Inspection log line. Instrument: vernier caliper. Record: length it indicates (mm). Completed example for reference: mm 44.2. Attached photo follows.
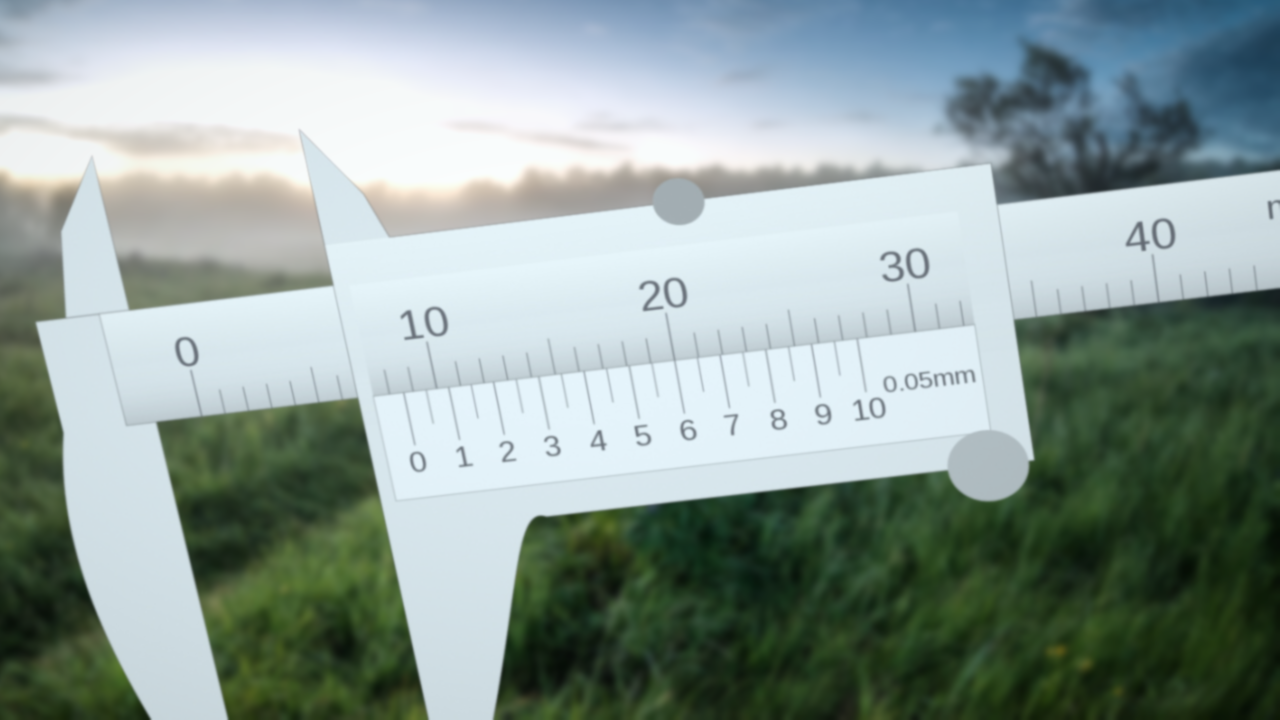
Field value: mm 8.6
